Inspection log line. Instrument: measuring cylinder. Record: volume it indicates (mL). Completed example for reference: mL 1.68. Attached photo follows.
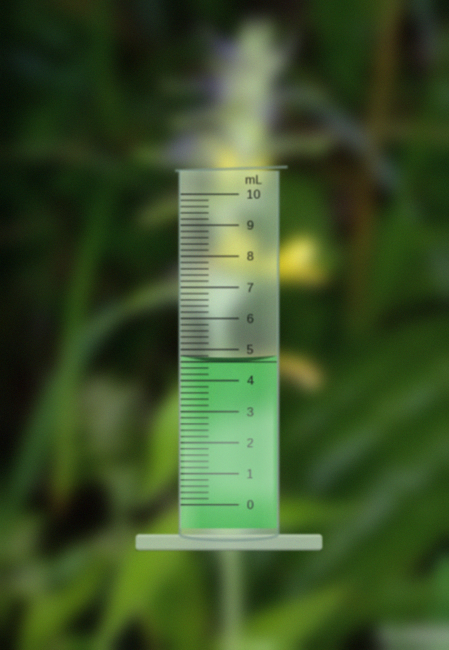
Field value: mL 4.6
